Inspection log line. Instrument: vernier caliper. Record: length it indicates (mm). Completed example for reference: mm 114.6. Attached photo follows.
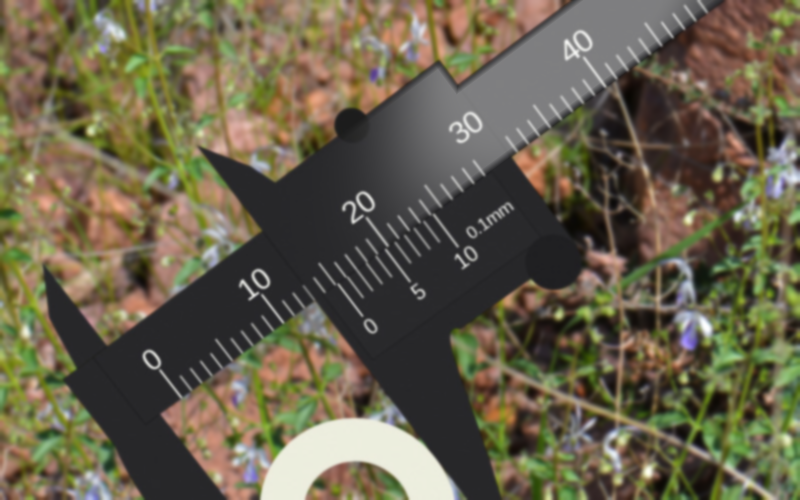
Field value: mm 15.2
